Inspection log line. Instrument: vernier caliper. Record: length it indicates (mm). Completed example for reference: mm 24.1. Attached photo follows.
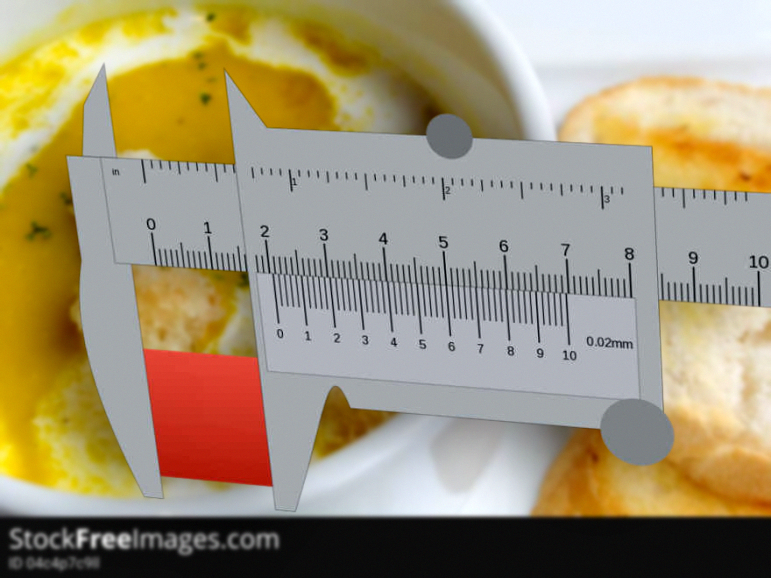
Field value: mm 20.6
